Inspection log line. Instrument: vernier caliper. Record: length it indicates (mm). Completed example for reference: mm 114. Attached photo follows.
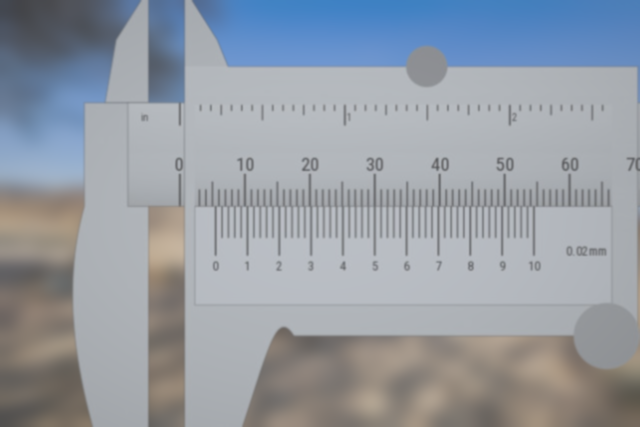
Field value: mm 5.5
